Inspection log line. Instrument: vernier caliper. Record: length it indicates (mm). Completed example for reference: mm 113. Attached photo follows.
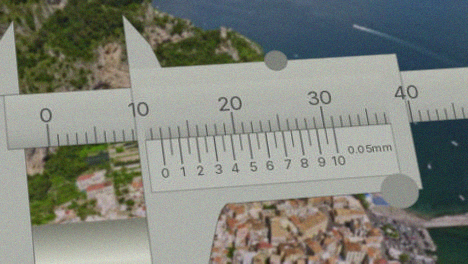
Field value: mm 12.0
